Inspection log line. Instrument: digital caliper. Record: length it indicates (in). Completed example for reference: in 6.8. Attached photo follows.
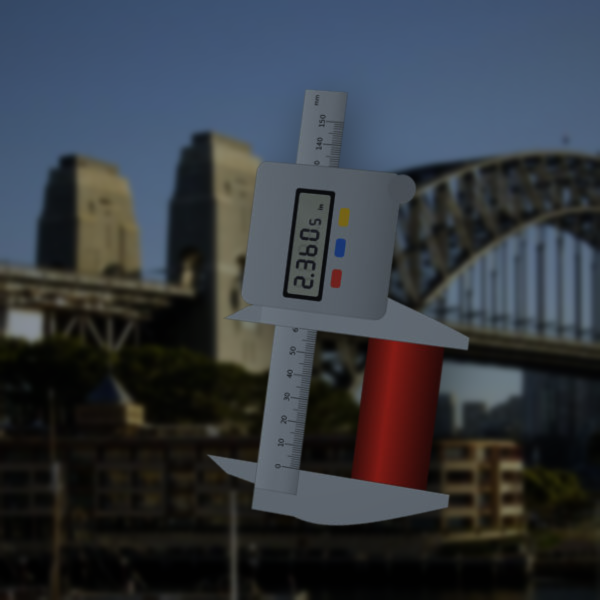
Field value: in 2.3605
